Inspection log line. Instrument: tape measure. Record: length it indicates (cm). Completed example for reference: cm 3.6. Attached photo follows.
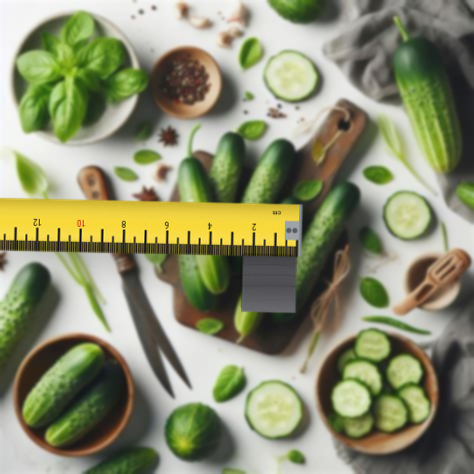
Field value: cm 2.5
